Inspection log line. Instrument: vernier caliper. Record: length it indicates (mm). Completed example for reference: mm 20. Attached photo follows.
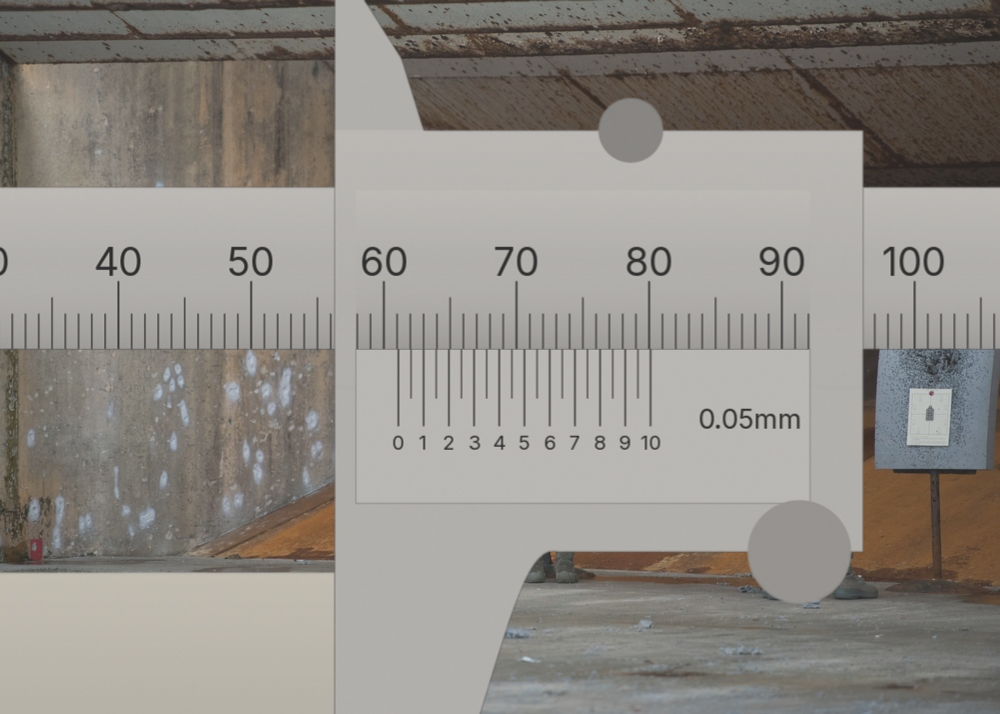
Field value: mm 61.1
